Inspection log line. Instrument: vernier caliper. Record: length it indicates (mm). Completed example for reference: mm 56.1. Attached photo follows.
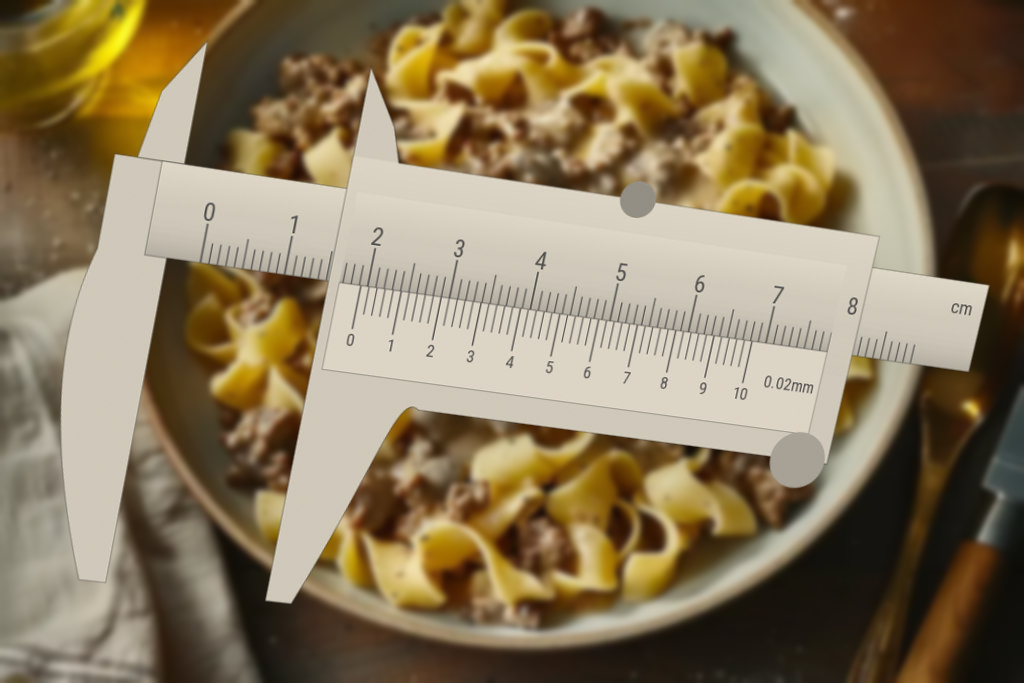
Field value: mm 19.2
